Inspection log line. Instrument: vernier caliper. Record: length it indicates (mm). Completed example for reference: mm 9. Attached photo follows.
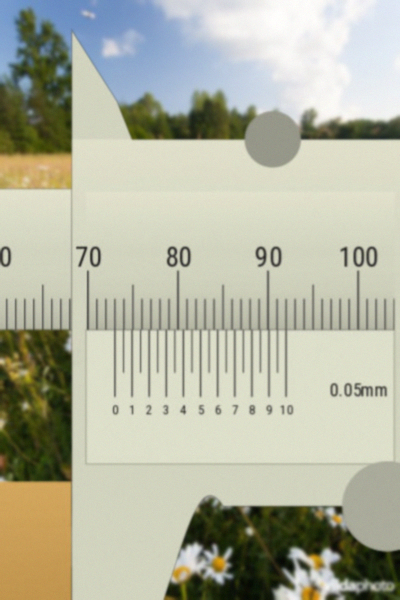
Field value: mm 73.0
